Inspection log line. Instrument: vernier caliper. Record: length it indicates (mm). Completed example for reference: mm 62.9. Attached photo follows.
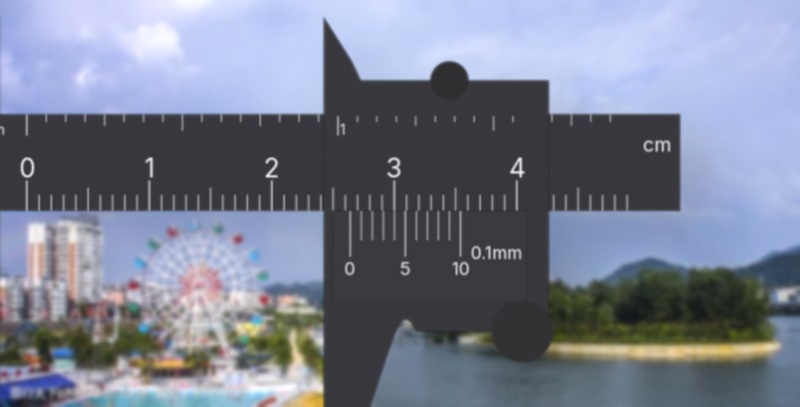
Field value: mm 26.4
